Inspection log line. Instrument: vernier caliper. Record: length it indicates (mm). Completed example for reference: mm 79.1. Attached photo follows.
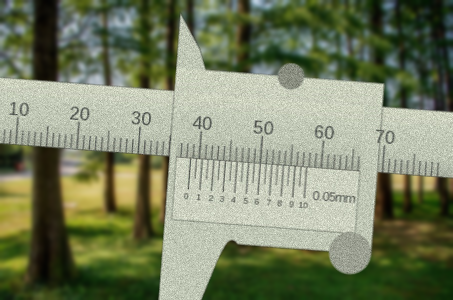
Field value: mm 38.6
